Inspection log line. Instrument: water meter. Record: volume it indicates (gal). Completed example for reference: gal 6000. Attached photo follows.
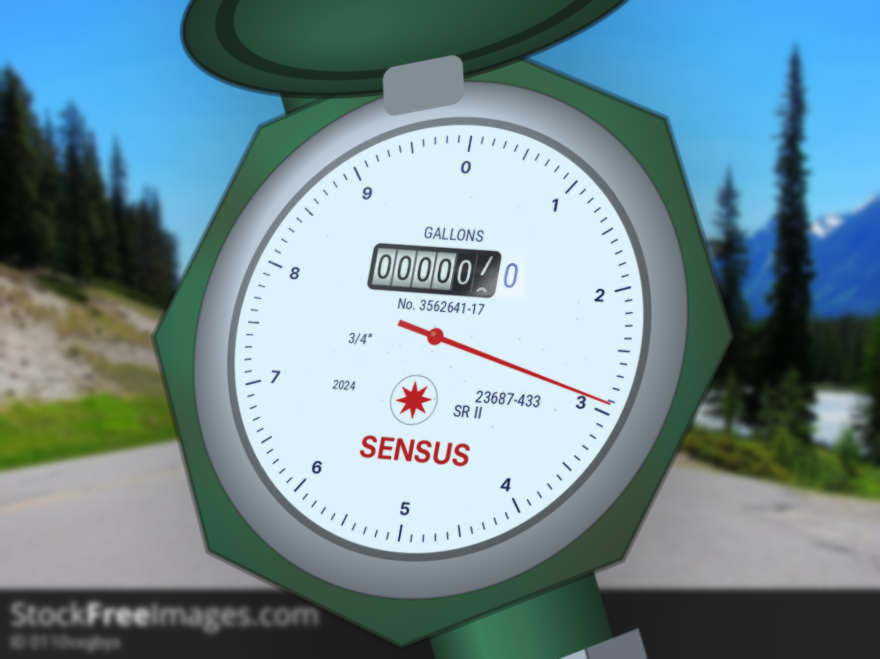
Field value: gal 72.9
